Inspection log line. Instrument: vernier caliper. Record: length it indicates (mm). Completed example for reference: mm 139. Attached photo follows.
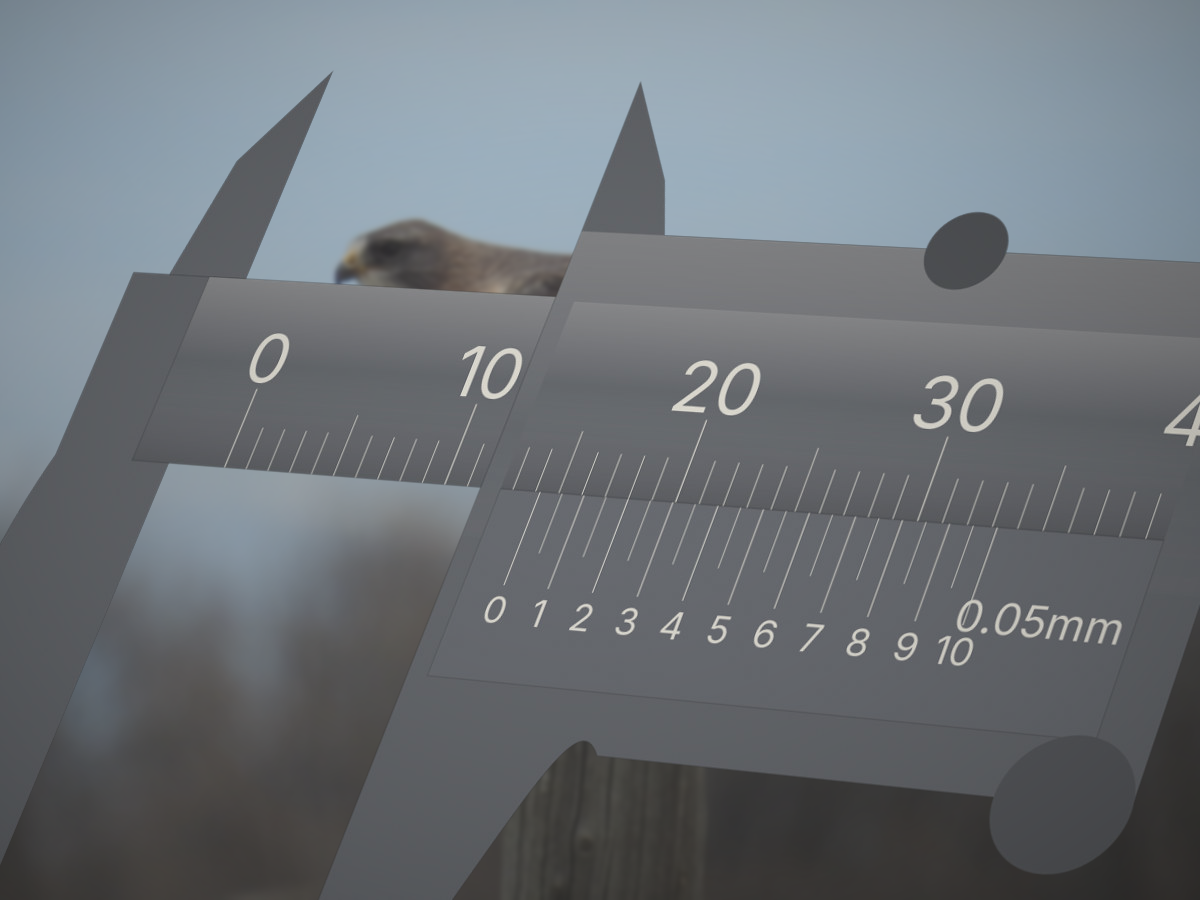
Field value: mm 14.20
